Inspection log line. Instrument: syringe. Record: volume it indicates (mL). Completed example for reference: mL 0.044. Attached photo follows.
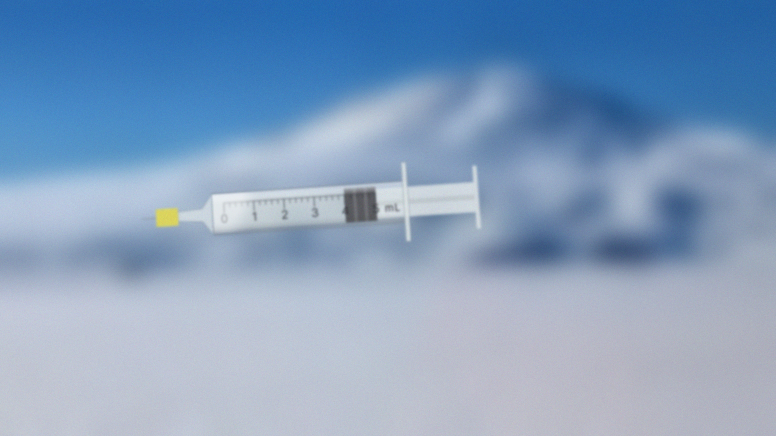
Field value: mL 4
